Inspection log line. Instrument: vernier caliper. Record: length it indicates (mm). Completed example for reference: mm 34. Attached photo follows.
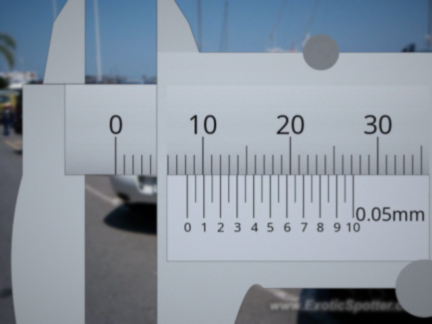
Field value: mm 8.2
